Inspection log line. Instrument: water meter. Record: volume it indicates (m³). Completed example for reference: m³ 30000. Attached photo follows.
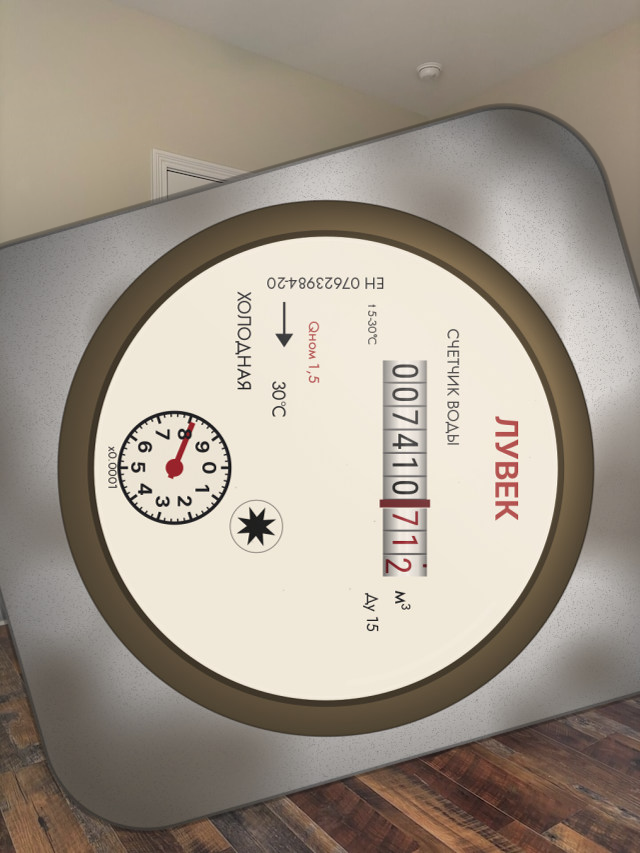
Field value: m³ 7410.7118
